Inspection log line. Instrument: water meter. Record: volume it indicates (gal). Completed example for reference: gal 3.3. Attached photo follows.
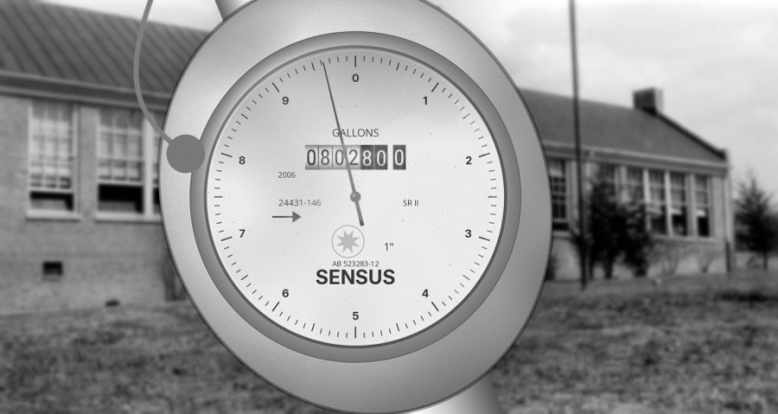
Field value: gal 802799.6
